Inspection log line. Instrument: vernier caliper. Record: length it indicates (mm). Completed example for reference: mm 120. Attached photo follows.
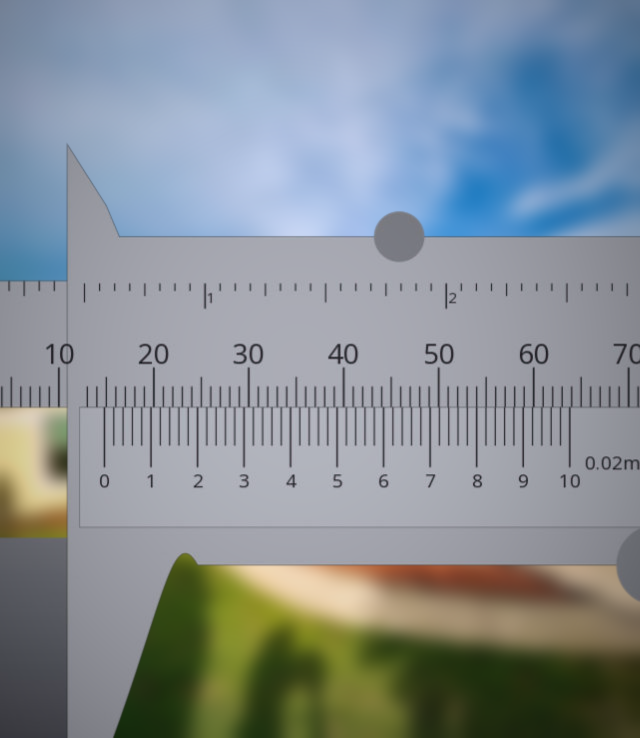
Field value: mm 14.8
